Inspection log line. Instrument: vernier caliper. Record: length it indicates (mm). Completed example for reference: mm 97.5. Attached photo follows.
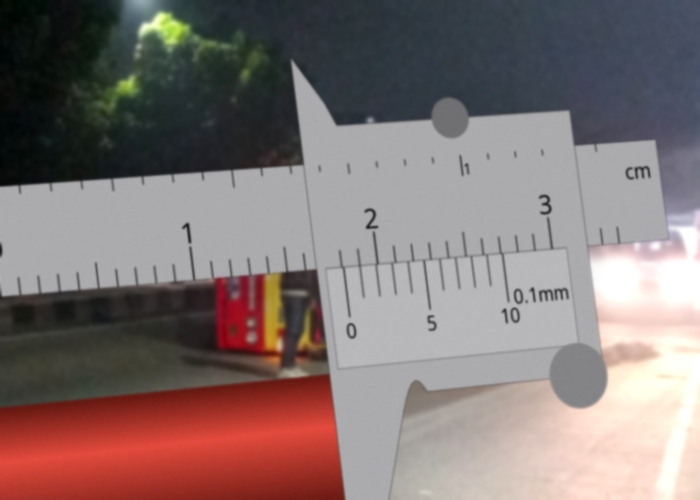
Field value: mm 18.1
